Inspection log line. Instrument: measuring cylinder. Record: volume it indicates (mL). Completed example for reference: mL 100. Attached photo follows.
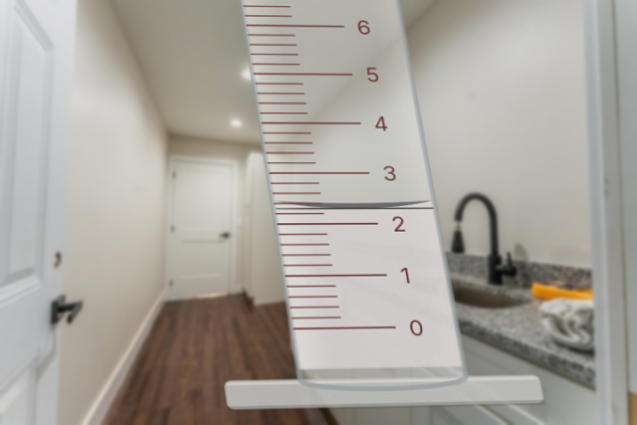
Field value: mL 2.3
